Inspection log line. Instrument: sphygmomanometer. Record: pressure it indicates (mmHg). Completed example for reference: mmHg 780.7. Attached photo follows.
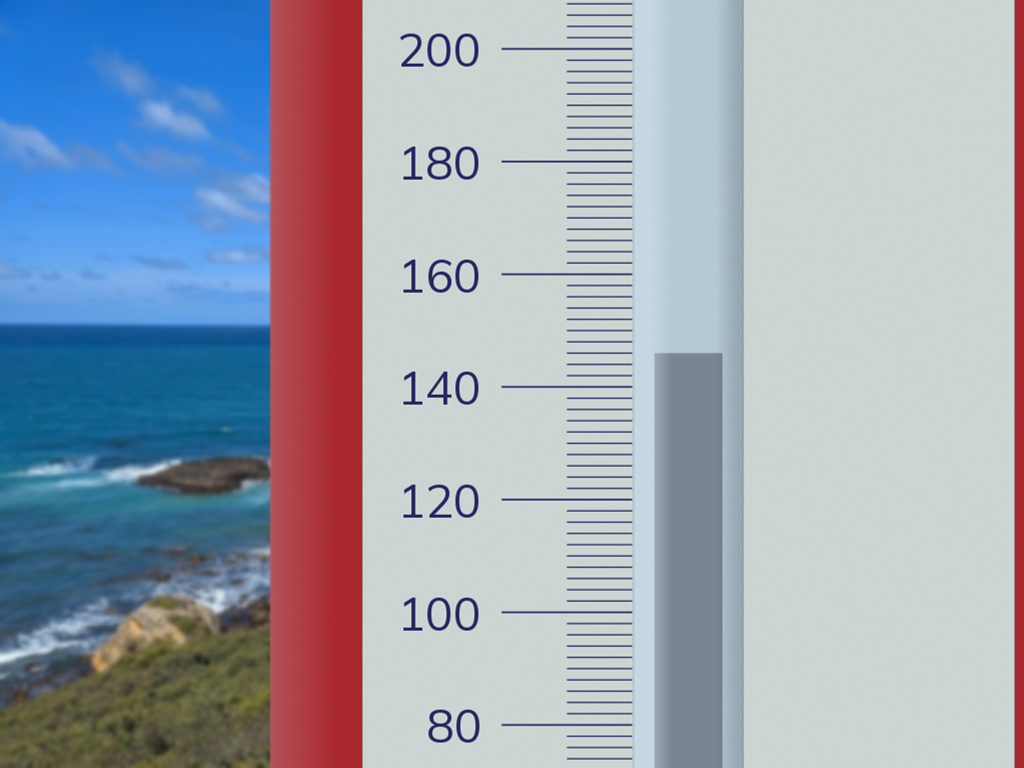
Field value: mmHg 146
